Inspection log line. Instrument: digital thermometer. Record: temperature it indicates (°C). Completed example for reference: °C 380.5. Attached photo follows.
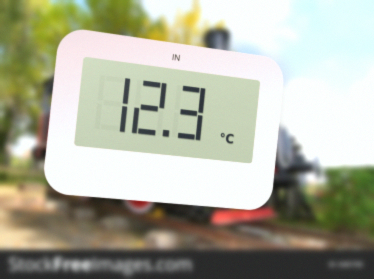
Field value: °C 12.3
